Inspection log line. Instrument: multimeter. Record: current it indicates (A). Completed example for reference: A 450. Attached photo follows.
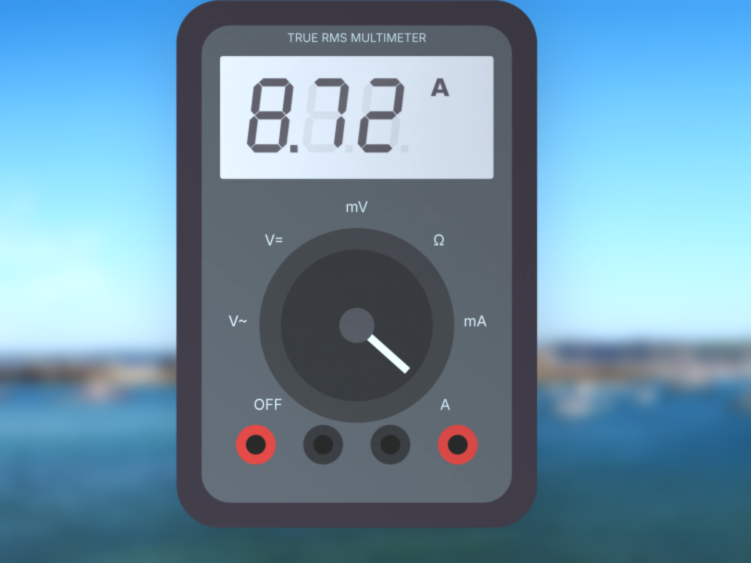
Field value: A 8.72
